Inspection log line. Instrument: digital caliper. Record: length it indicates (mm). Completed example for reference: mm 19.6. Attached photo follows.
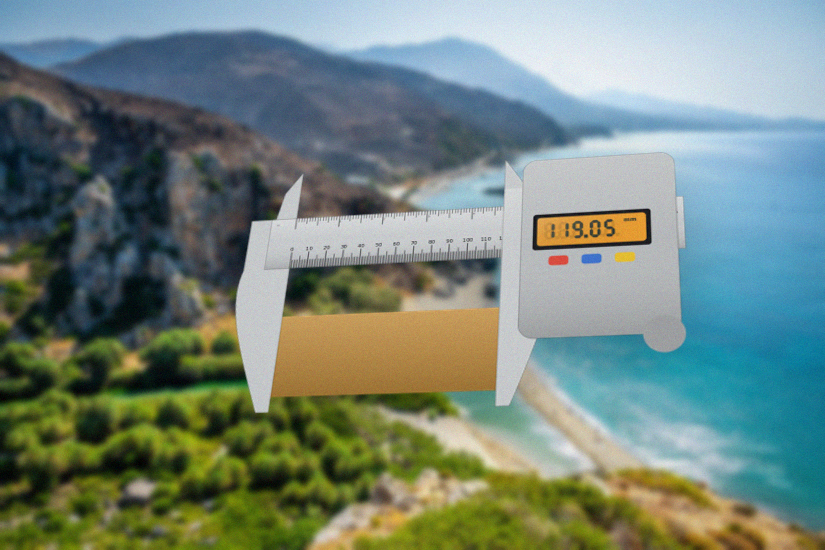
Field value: mm 119.05
